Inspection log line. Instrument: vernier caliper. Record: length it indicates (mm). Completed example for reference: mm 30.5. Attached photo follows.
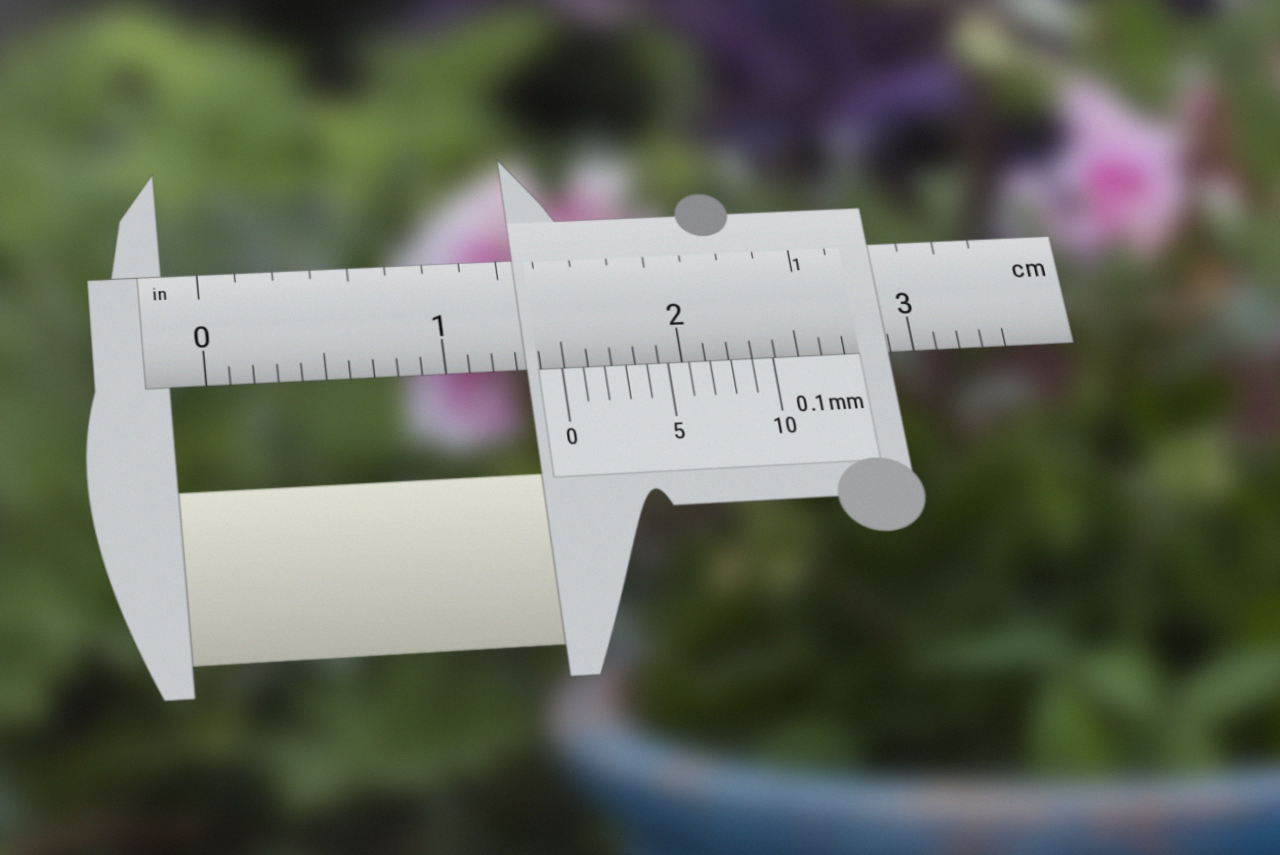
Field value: mm 14.9
